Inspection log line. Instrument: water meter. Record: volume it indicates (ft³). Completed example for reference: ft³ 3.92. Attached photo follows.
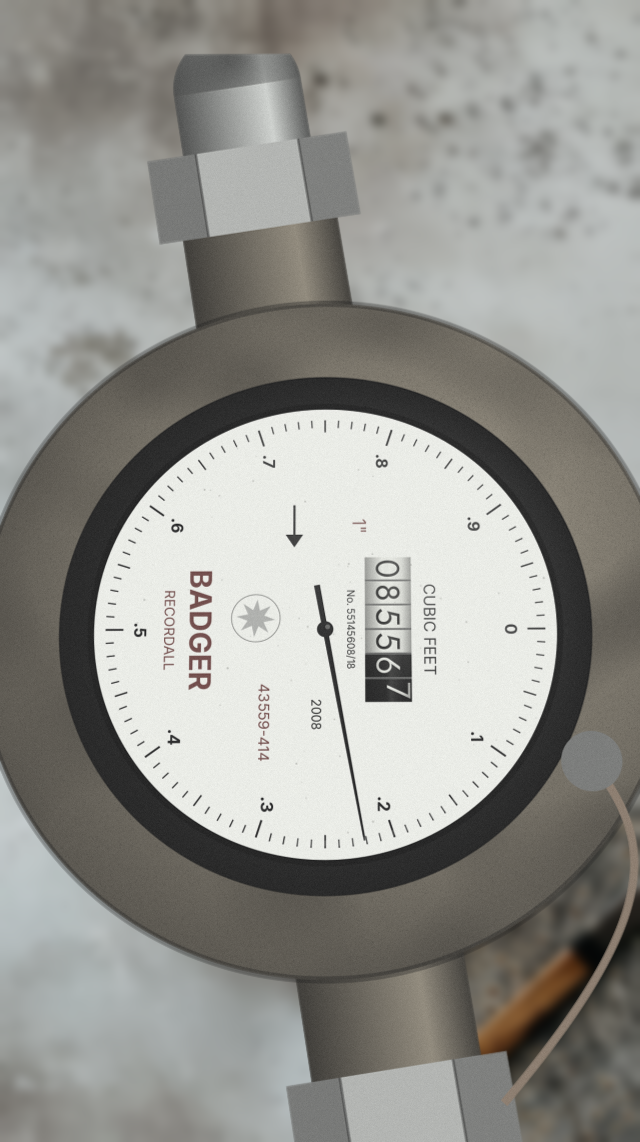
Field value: ft³ 85567.22
